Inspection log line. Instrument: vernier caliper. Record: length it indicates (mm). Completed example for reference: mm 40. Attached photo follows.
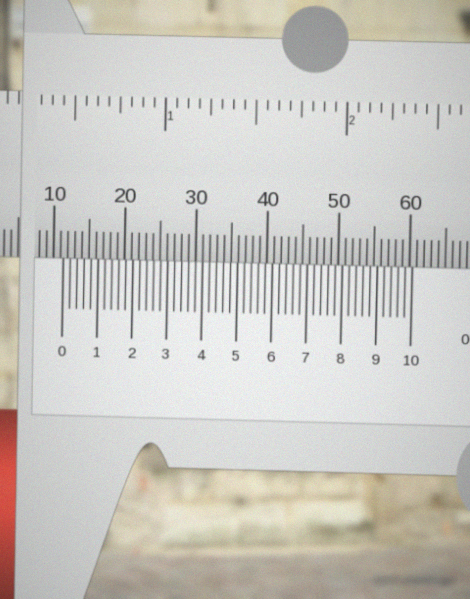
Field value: mm 11.4
